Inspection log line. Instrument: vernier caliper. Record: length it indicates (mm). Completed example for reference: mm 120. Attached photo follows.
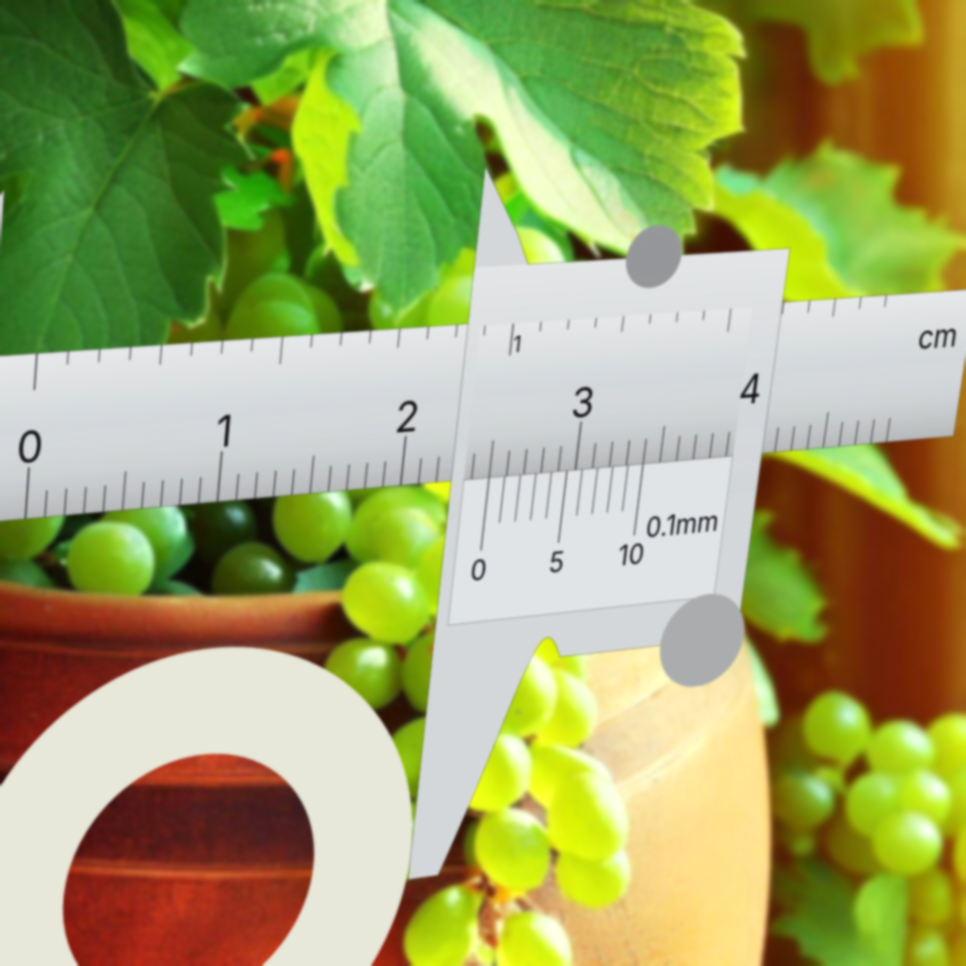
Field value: mm 25.0
